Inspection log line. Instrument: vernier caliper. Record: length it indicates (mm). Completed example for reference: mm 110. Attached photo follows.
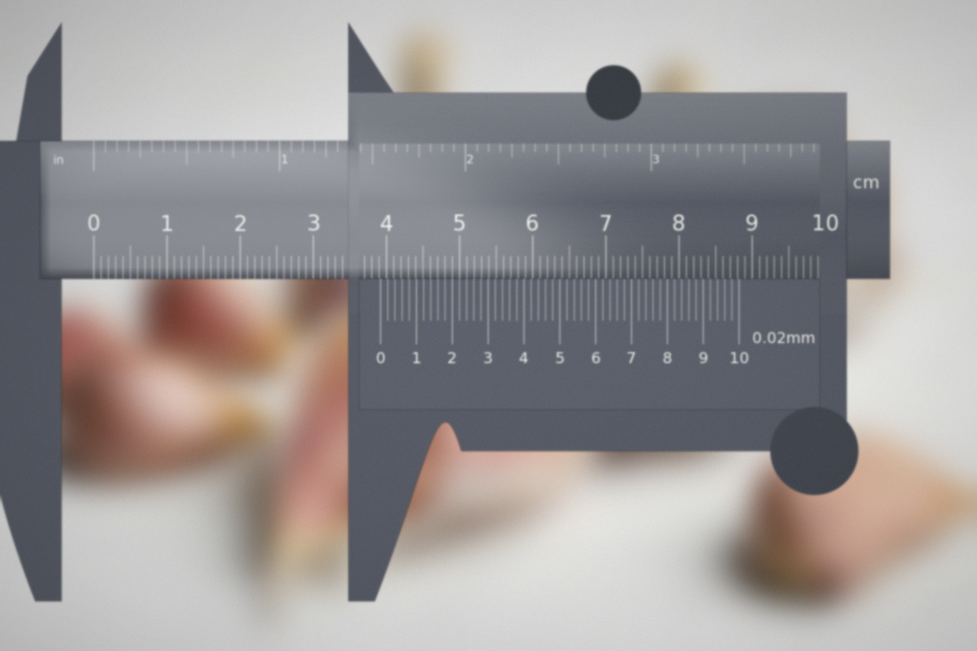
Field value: mm 39.2
